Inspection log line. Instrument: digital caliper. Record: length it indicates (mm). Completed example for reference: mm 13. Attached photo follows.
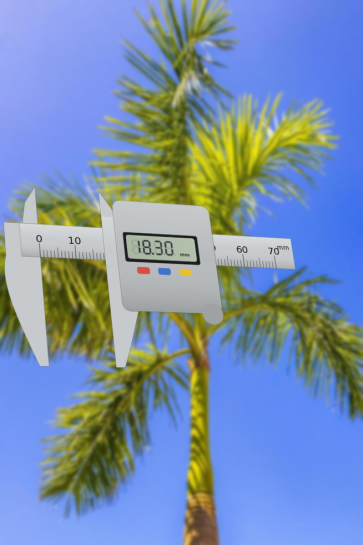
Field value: mm 18.30
